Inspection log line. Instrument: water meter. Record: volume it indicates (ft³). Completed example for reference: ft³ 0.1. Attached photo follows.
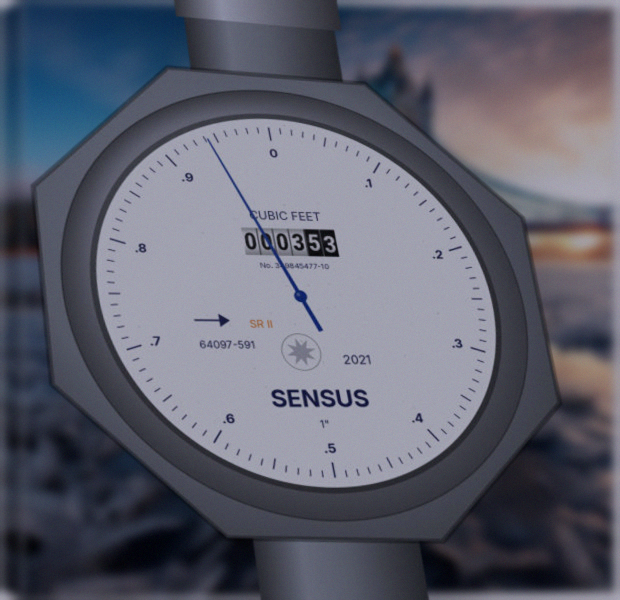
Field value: ft³ 352.94
